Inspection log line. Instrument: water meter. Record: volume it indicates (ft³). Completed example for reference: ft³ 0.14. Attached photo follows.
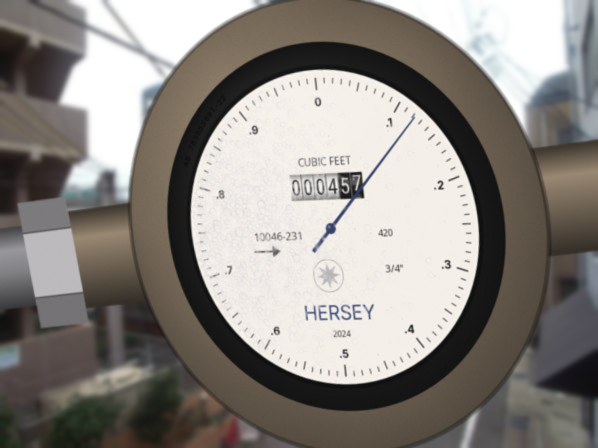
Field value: ft³ 457.12
